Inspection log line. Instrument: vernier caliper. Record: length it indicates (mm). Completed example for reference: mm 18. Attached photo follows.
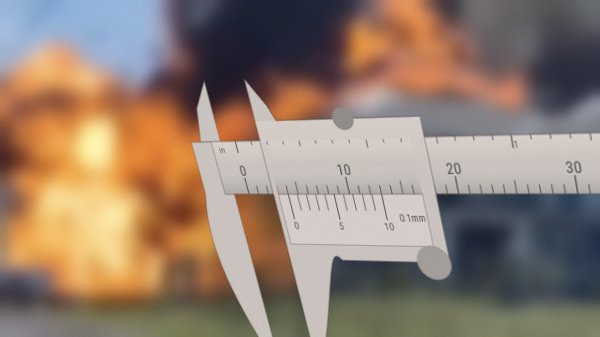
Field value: mm 4.0
